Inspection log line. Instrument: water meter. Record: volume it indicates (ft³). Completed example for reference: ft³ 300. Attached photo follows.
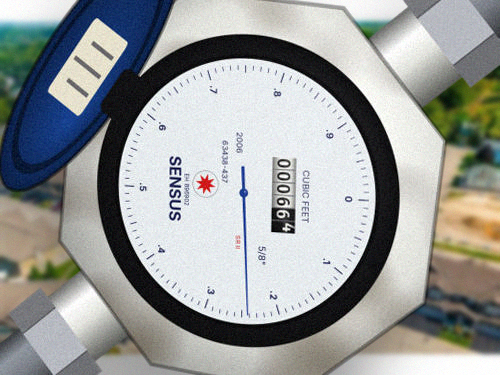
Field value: ft³ 664.24
